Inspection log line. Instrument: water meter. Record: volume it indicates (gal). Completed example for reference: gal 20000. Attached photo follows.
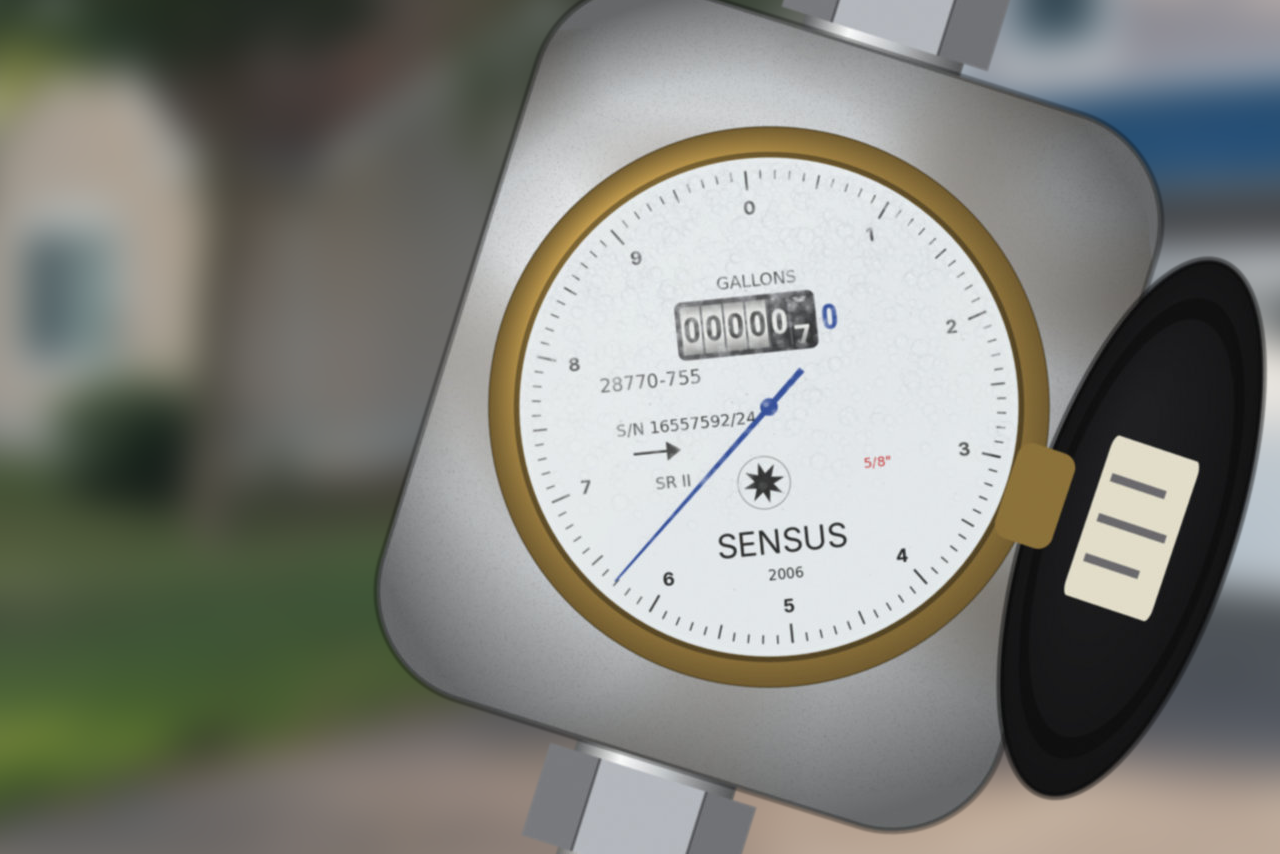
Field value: gal 66.3
